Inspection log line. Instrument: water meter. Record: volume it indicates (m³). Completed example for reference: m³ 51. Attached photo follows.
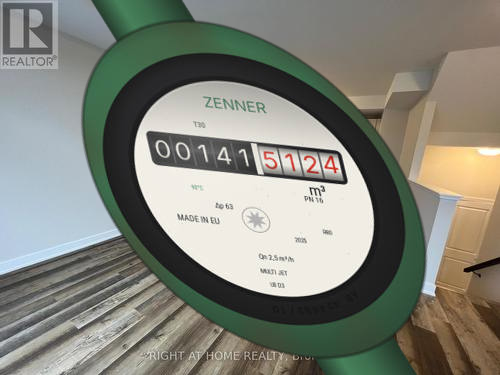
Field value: m³ 141.5124
